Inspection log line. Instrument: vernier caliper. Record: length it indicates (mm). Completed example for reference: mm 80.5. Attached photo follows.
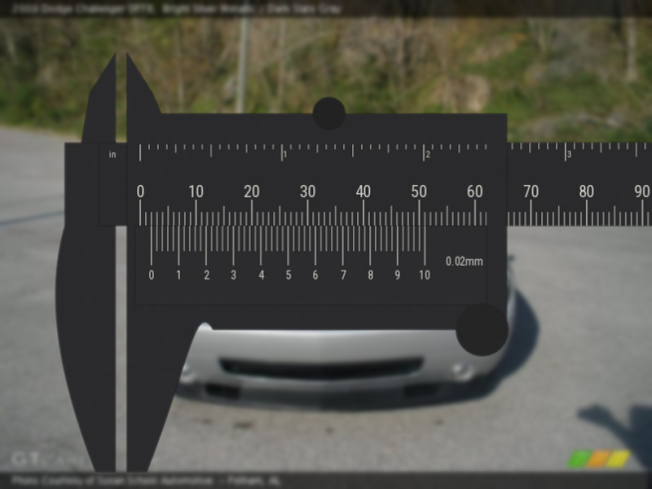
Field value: mm 2.0
